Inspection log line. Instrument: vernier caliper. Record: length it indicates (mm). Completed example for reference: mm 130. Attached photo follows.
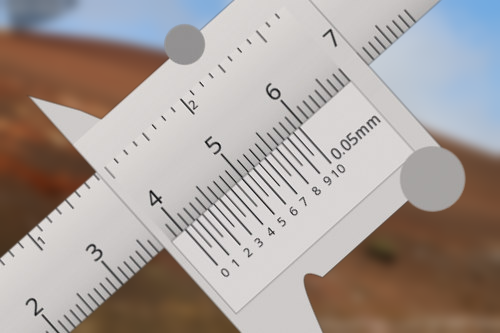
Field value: mm 40.4
